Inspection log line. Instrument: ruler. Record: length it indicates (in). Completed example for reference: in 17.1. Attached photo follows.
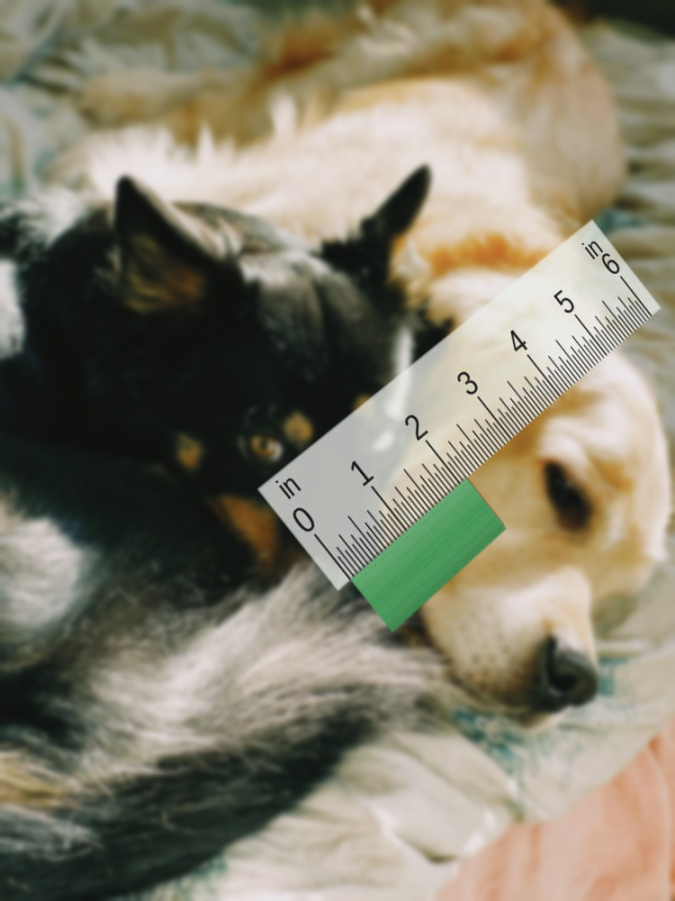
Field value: in 2.125
